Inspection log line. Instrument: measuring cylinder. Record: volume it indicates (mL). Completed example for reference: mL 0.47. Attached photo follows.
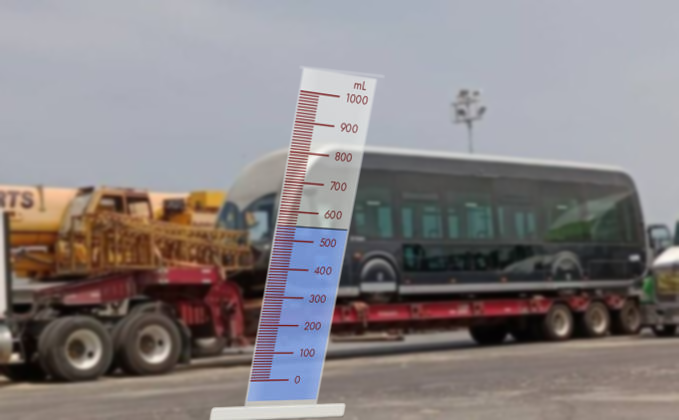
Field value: mL 550
